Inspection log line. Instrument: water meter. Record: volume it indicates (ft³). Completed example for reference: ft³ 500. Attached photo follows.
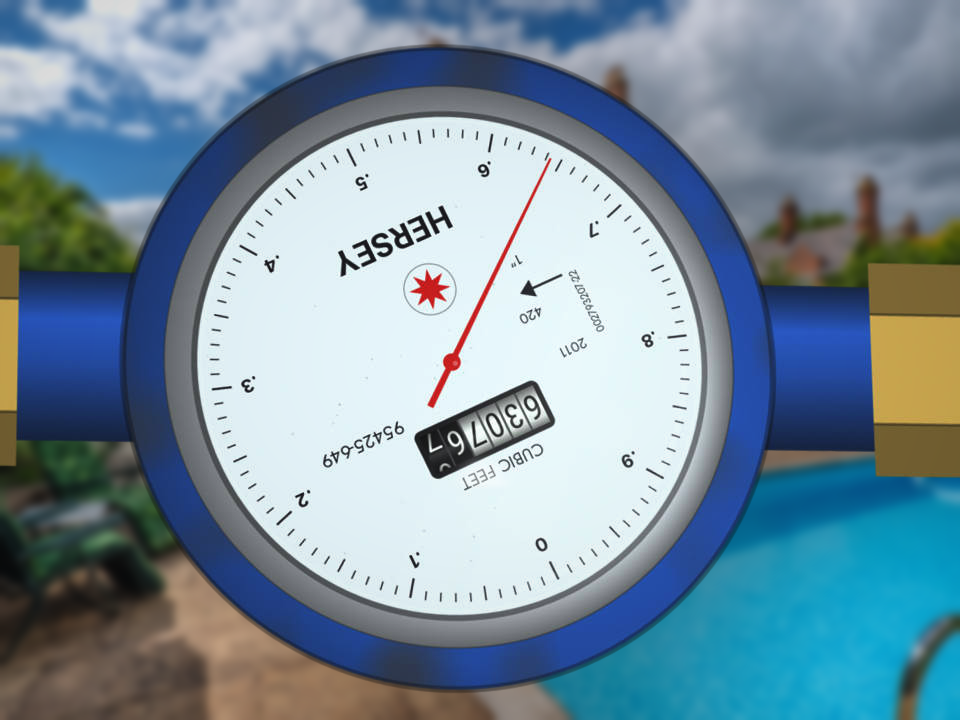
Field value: ft³ 630766.64
